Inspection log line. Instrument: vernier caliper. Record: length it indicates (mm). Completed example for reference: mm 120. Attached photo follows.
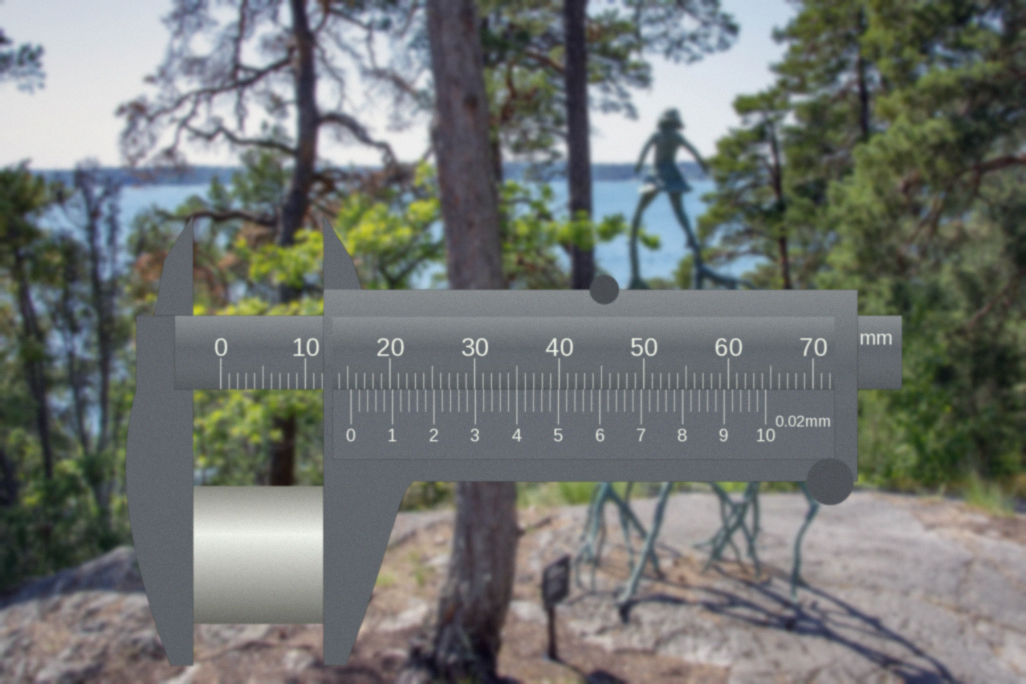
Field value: mm 15.4
